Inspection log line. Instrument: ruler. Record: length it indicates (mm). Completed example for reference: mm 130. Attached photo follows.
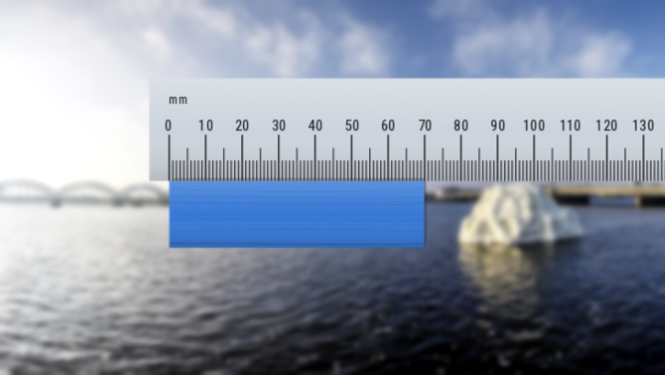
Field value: mm 70
